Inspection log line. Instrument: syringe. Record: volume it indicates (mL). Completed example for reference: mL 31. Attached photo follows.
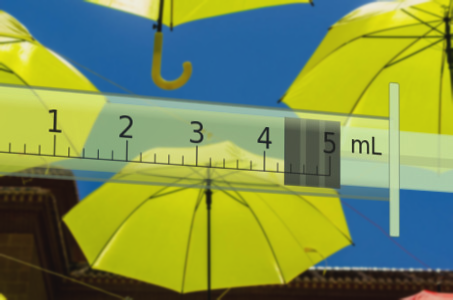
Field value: mL 4.3
